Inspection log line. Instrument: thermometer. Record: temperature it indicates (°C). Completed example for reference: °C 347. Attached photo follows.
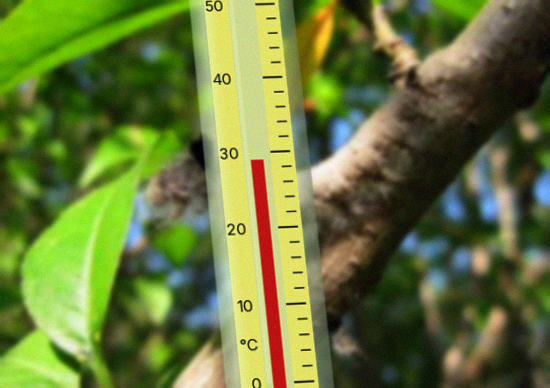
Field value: °C 29
